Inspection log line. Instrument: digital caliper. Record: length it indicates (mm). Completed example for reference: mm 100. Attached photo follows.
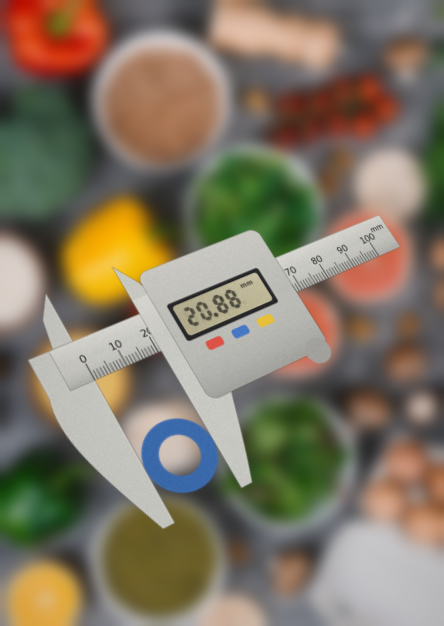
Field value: mm 20.88
